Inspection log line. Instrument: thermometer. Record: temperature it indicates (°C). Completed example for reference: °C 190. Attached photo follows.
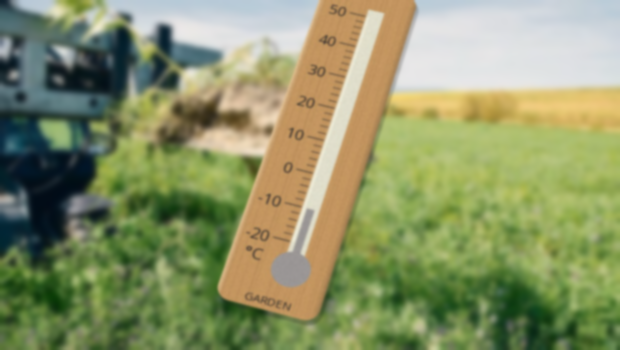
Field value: °C -10
